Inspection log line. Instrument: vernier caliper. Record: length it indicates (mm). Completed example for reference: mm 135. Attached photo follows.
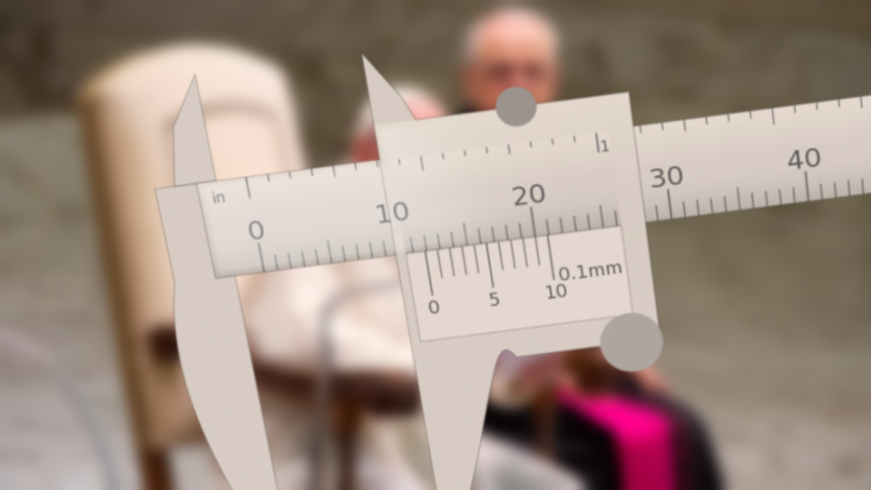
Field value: mm 11.9
